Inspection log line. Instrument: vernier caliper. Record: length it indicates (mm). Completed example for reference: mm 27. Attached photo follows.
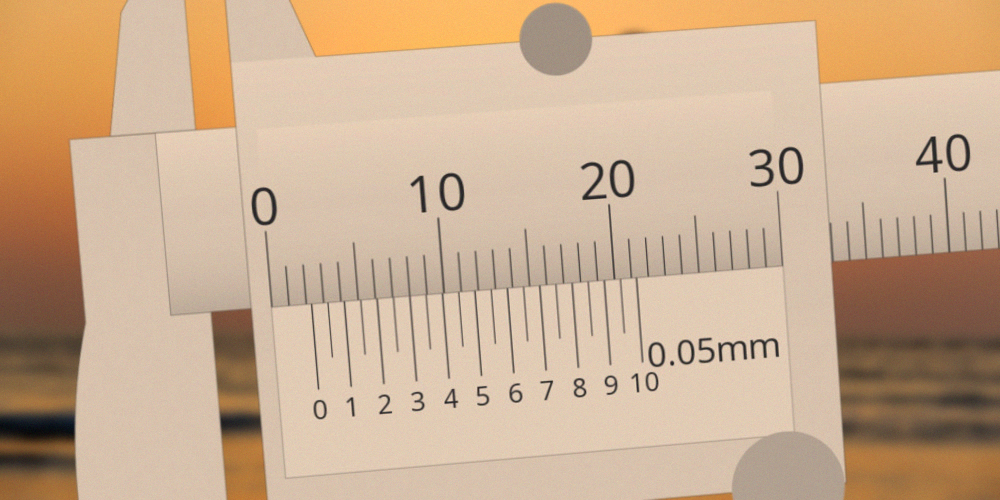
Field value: mm 2.3
